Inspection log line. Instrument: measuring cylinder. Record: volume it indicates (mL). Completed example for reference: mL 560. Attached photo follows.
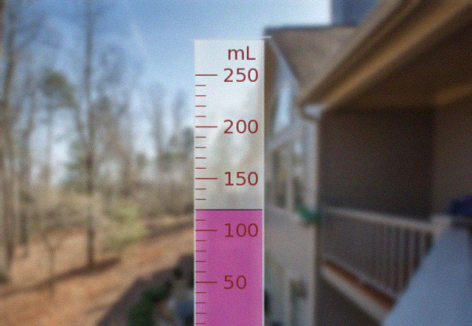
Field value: mL 120
